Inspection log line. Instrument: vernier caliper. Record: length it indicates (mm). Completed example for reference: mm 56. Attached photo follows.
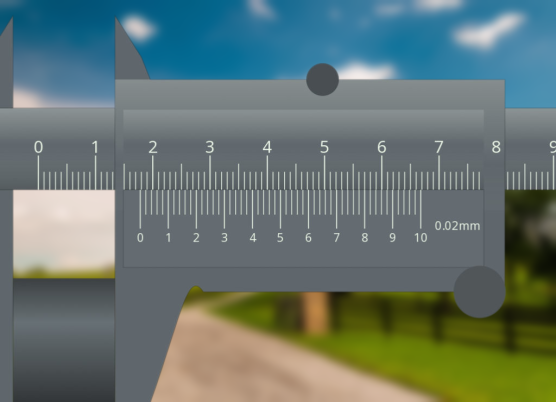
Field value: mm 17.8
